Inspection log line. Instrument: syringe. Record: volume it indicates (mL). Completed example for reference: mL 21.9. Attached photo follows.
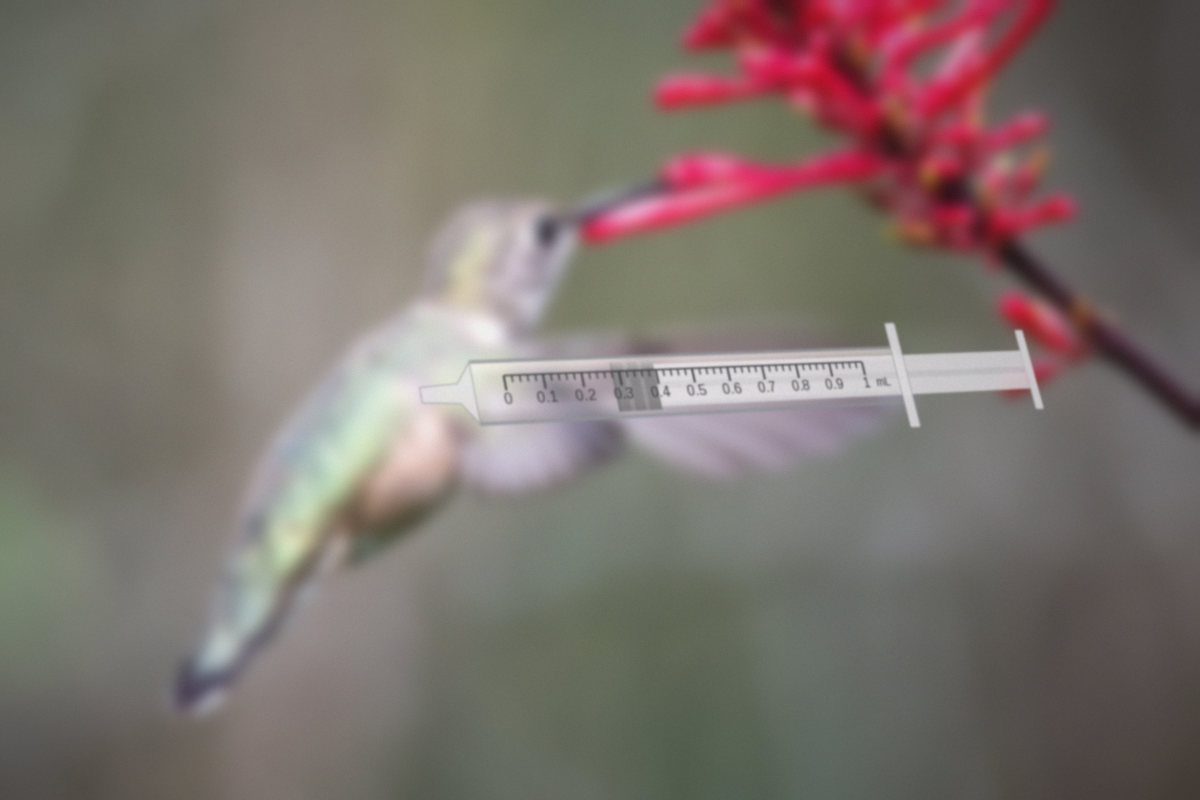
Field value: mL 0.28
